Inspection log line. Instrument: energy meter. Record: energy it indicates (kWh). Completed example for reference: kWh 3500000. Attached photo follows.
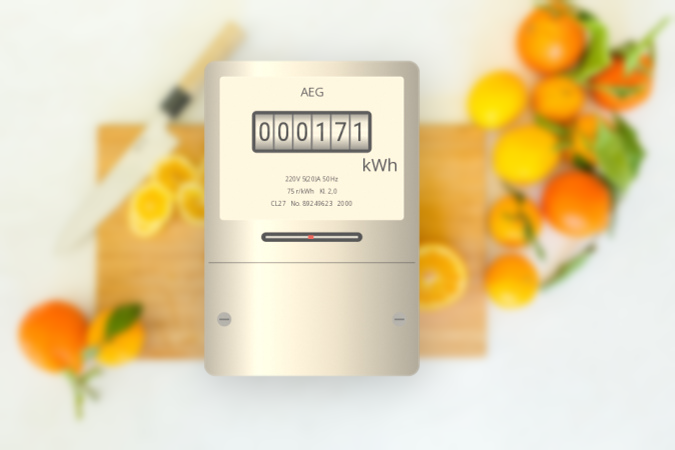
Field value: kWh 171
